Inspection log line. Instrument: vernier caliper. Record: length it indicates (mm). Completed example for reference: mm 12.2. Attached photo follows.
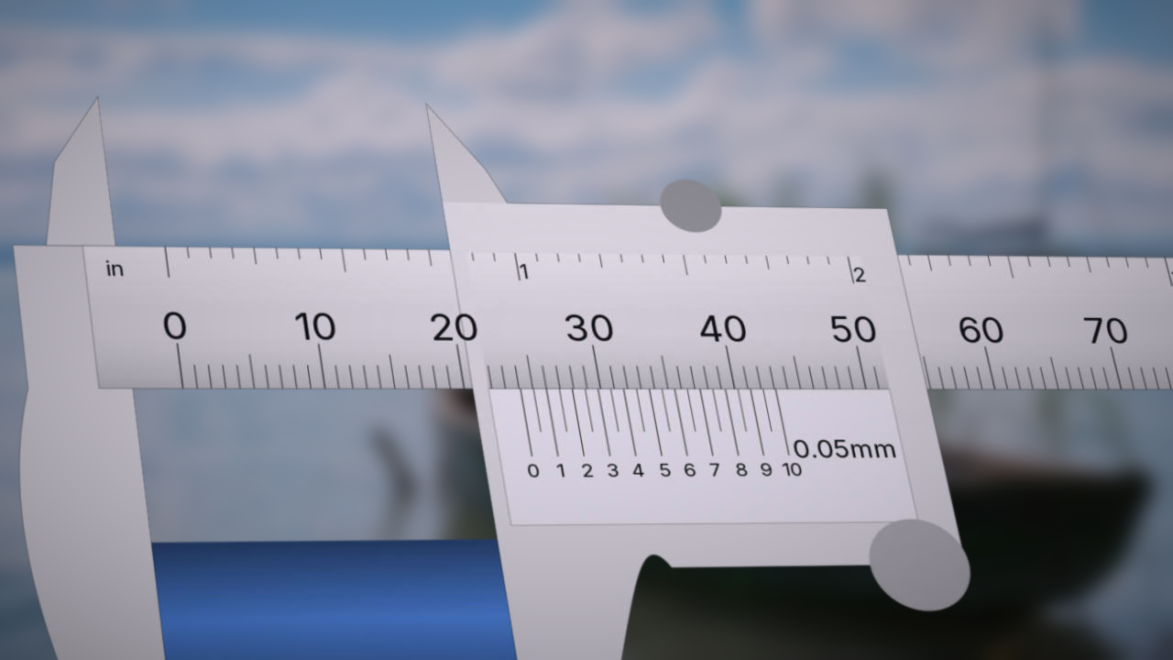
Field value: mm 24.1
